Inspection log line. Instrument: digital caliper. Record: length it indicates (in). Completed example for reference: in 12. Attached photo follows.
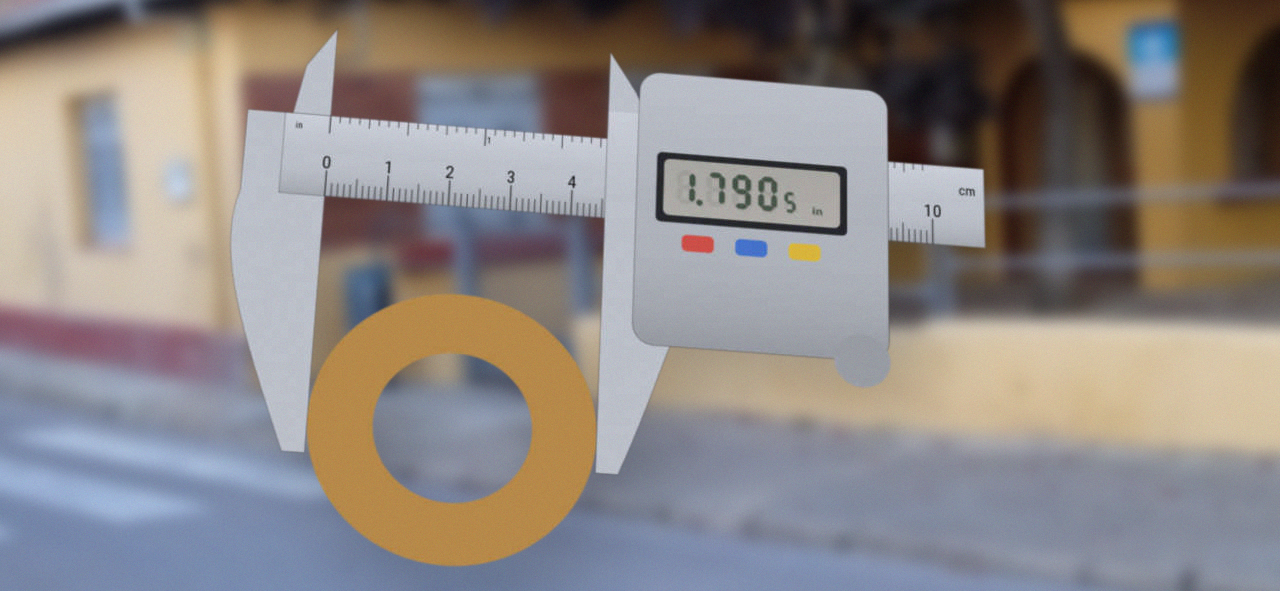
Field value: in 1.7905
